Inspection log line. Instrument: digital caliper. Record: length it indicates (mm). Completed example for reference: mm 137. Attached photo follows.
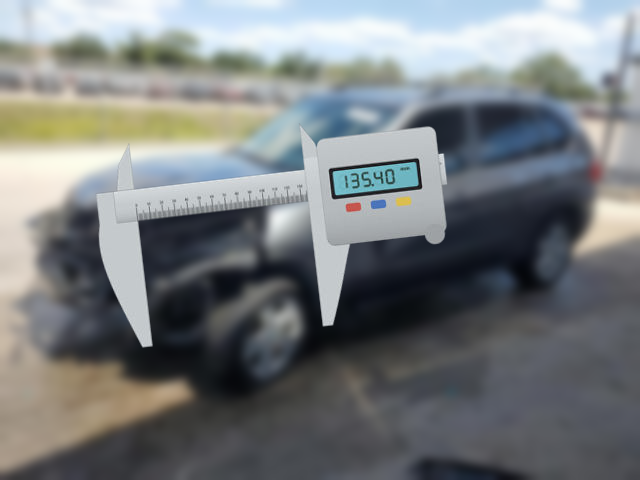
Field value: mm 135.40
